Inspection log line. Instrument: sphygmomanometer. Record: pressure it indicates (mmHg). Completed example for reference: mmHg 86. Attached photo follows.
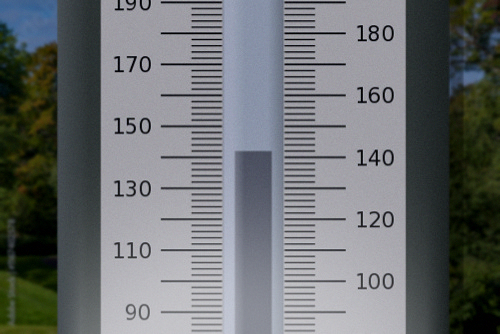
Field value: mmHg 142
